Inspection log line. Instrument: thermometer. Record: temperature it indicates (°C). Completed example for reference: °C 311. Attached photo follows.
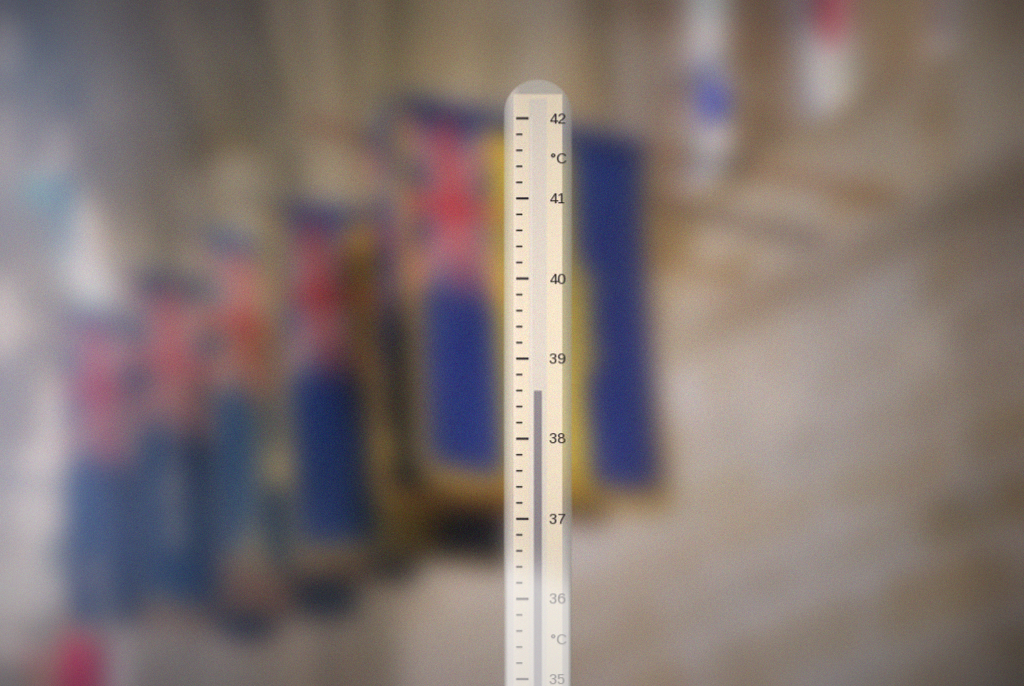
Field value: °C 38.6
